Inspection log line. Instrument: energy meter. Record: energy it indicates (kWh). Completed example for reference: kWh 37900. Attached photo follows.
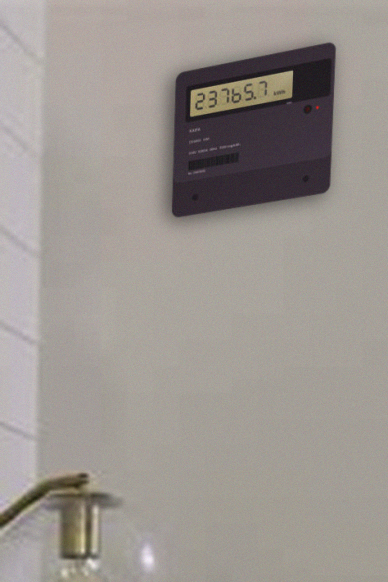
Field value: kWh 23765.7
